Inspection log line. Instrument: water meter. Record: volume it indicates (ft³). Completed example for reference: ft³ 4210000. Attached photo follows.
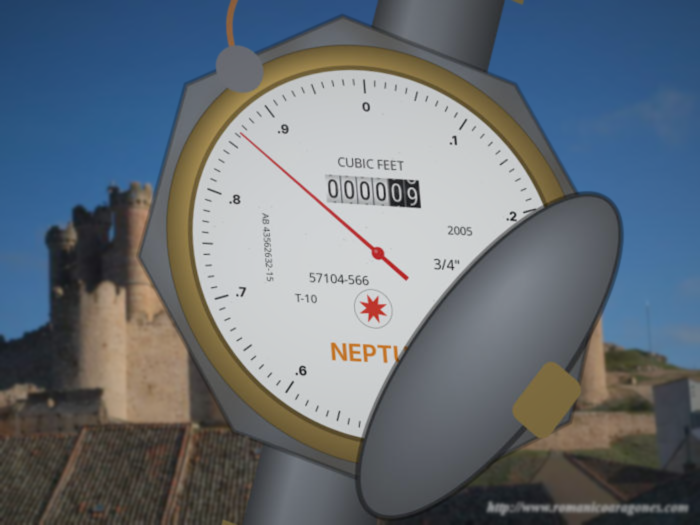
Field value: ft³ 8.86
